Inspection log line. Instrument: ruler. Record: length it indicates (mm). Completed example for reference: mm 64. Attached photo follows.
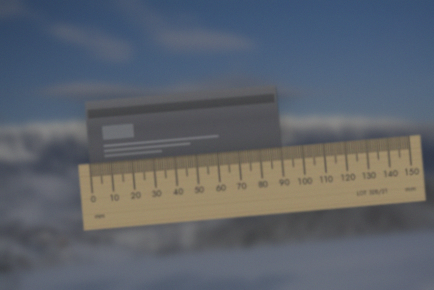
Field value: mm 90
